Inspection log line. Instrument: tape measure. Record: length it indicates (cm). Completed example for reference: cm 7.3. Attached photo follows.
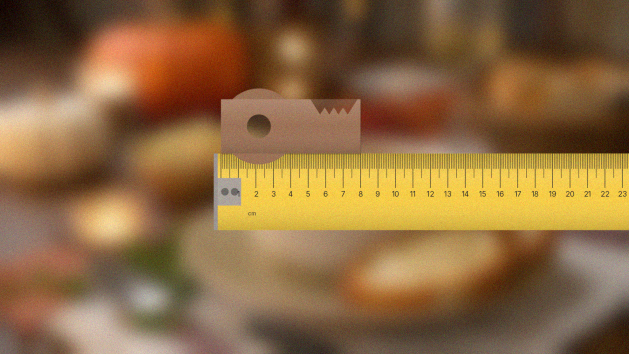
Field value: cm 8
